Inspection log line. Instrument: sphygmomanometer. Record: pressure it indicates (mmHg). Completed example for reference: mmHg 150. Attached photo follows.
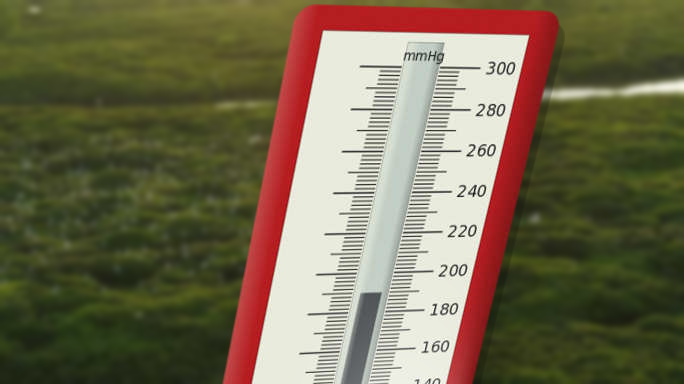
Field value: mmHg 190
